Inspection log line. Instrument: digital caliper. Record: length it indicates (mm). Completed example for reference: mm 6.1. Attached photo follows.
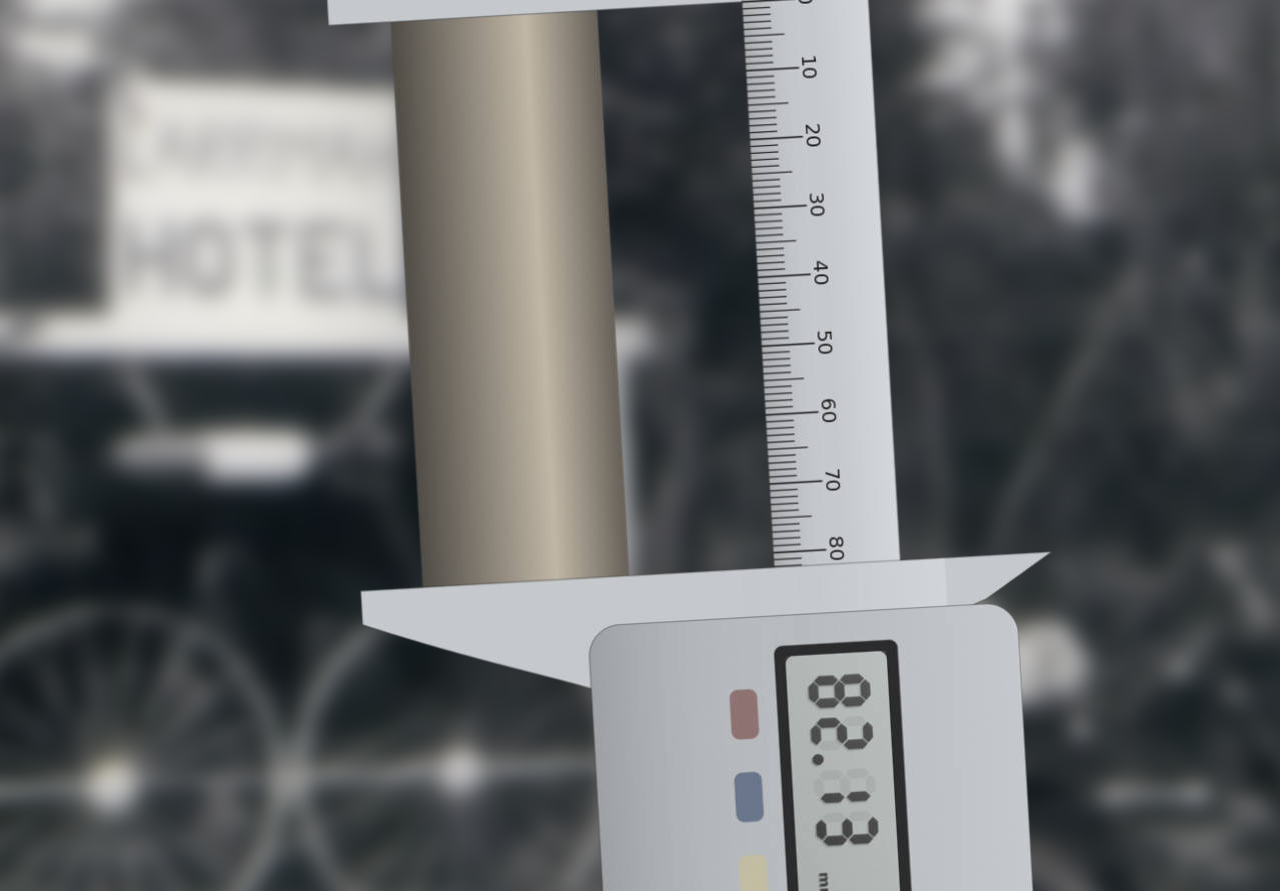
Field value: mm 82.13
